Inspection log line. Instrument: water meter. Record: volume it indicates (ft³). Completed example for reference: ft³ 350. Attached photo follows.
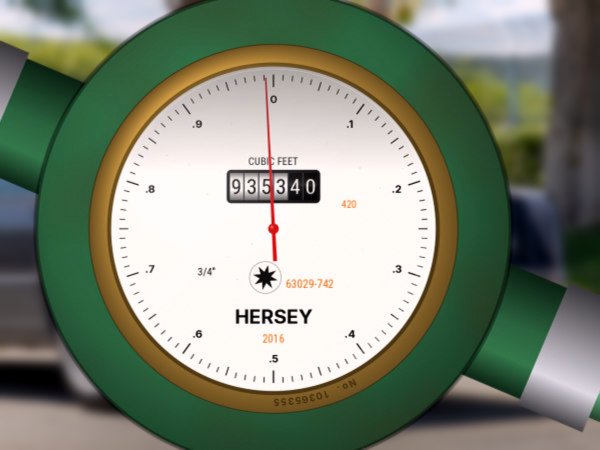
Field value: ft³ 935339.99
